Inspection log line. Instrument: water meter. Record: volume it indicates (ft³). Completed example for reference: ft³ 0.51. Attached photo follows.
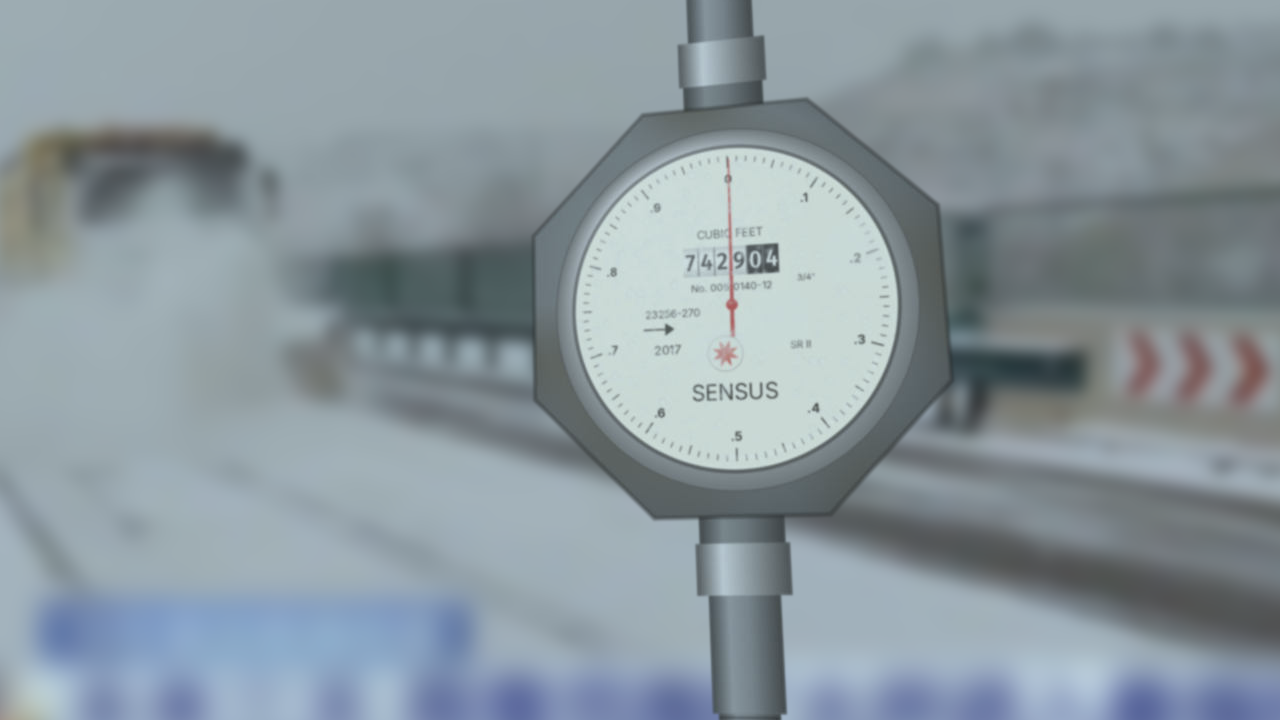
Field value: ft³ 742904.00
